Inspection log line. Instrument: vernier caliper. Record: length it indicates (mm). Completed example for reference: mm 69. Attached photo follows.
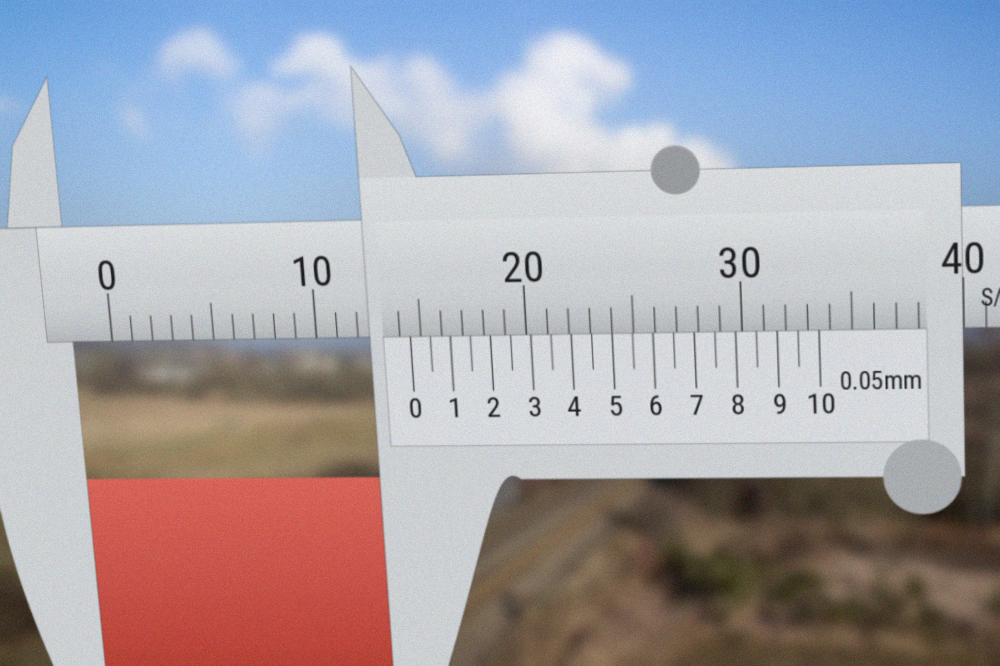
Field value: mm 14.5
